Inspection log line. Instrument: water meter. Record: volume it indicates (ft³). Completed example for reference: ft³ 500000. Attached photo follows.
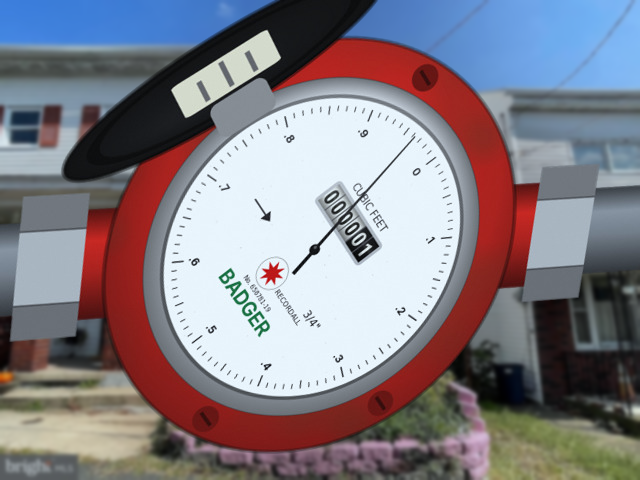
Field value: ft³ 0.96
